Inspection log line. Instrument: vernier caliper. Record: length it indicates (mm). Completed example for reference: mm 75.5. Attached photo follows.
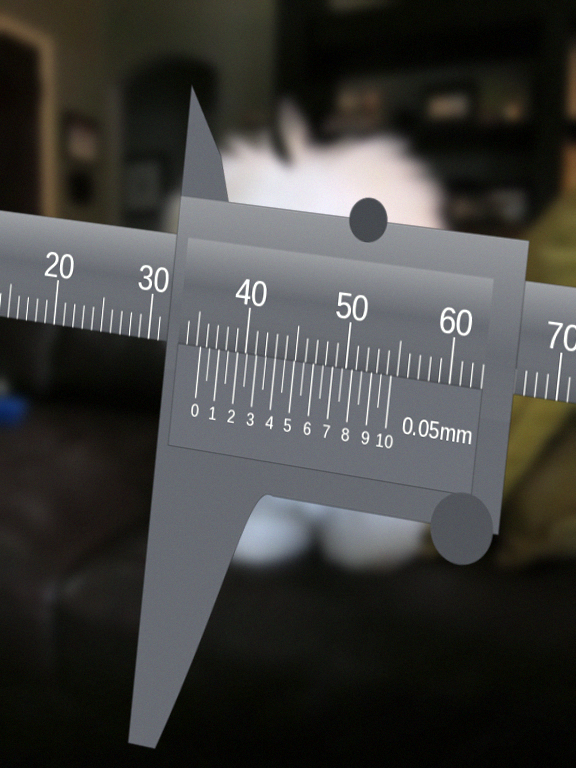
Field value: mm 35.4
